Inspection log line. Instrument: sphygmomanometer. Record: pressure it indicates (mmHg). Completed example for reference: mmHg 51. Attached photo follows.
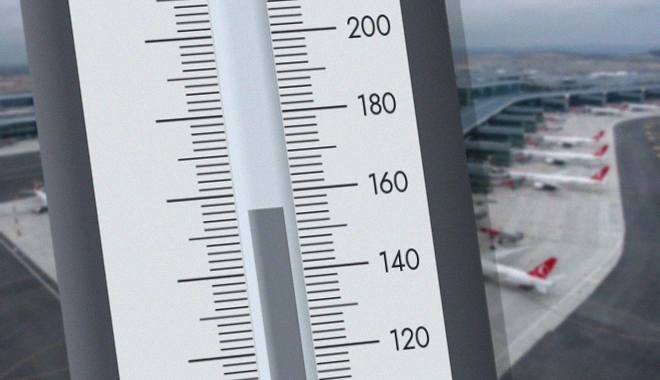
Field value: mmHg 156
